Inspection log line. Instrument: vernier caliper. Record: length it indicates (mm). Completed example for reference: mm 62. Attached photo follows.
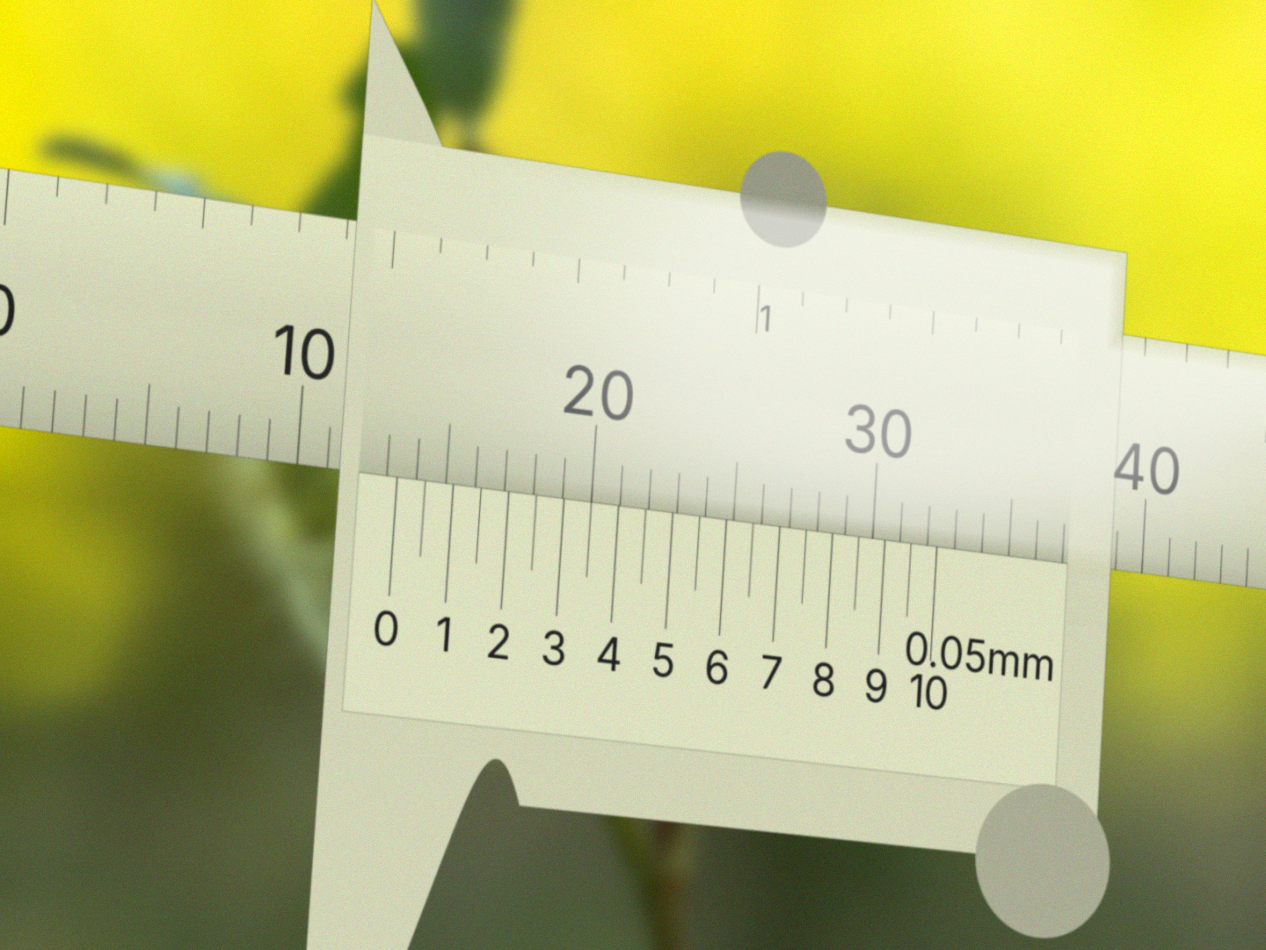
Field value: mm 13.35
